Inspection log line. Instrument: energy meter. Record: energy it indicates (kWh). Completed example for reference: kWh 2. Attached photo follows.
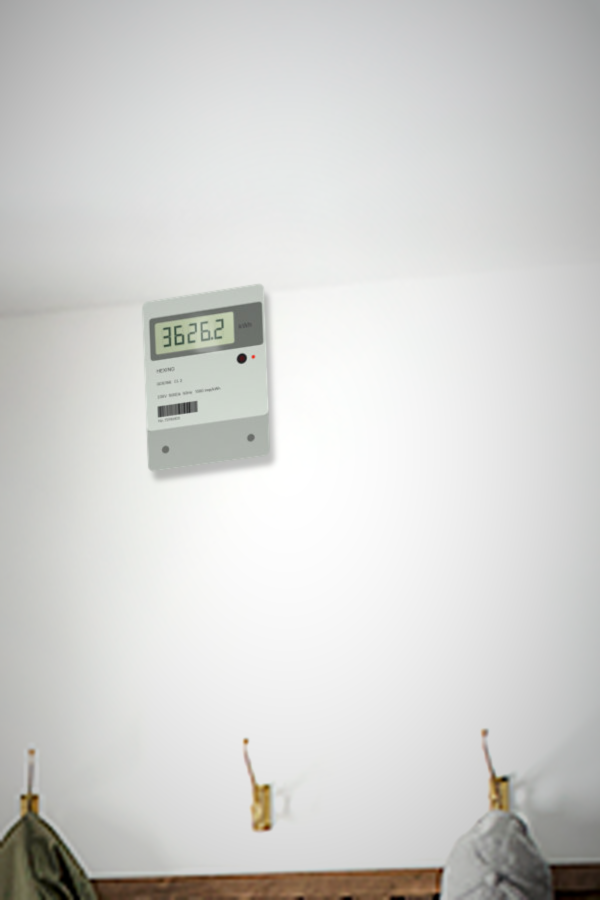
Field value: kWh 3626.2
